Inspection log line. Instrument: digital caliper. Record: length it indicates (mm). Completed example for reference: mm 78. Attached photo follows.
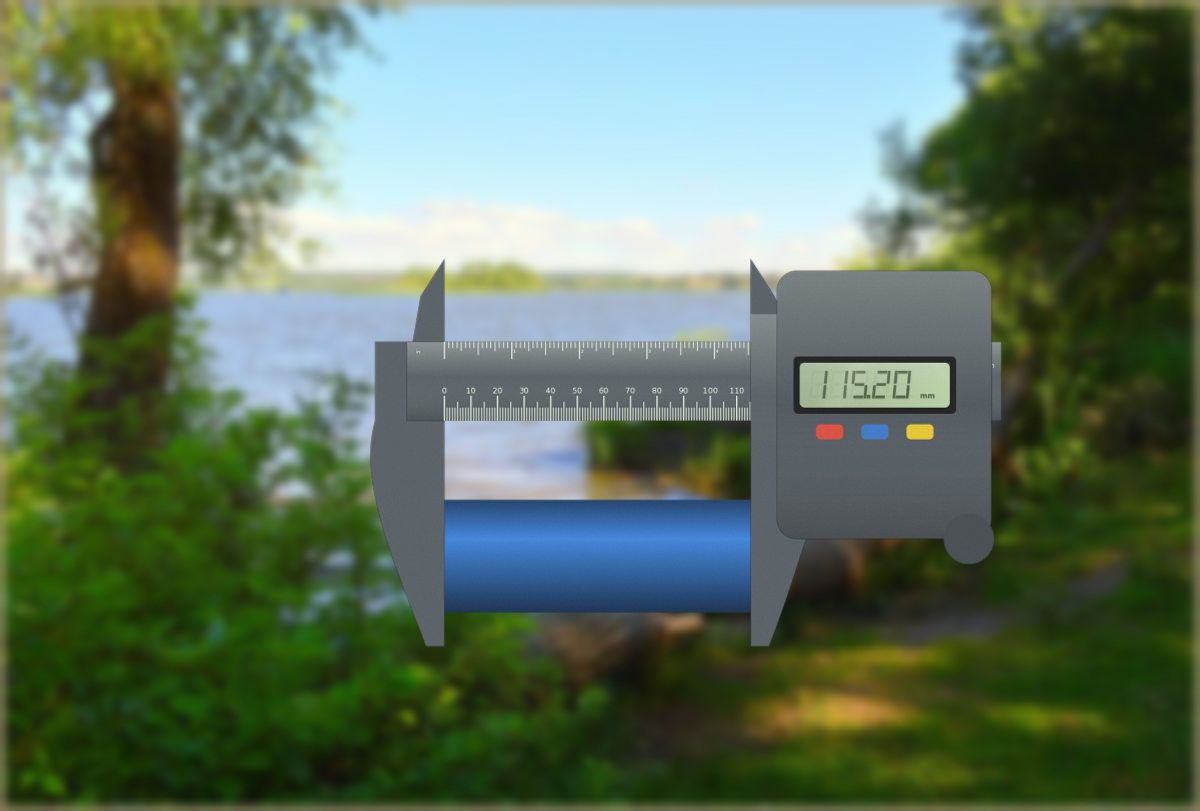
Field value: mm 115.20
